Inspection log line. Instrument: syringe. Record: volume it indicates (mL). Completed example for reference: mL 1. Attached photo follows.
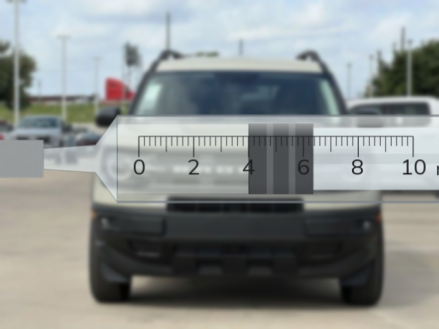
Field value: mL 4
